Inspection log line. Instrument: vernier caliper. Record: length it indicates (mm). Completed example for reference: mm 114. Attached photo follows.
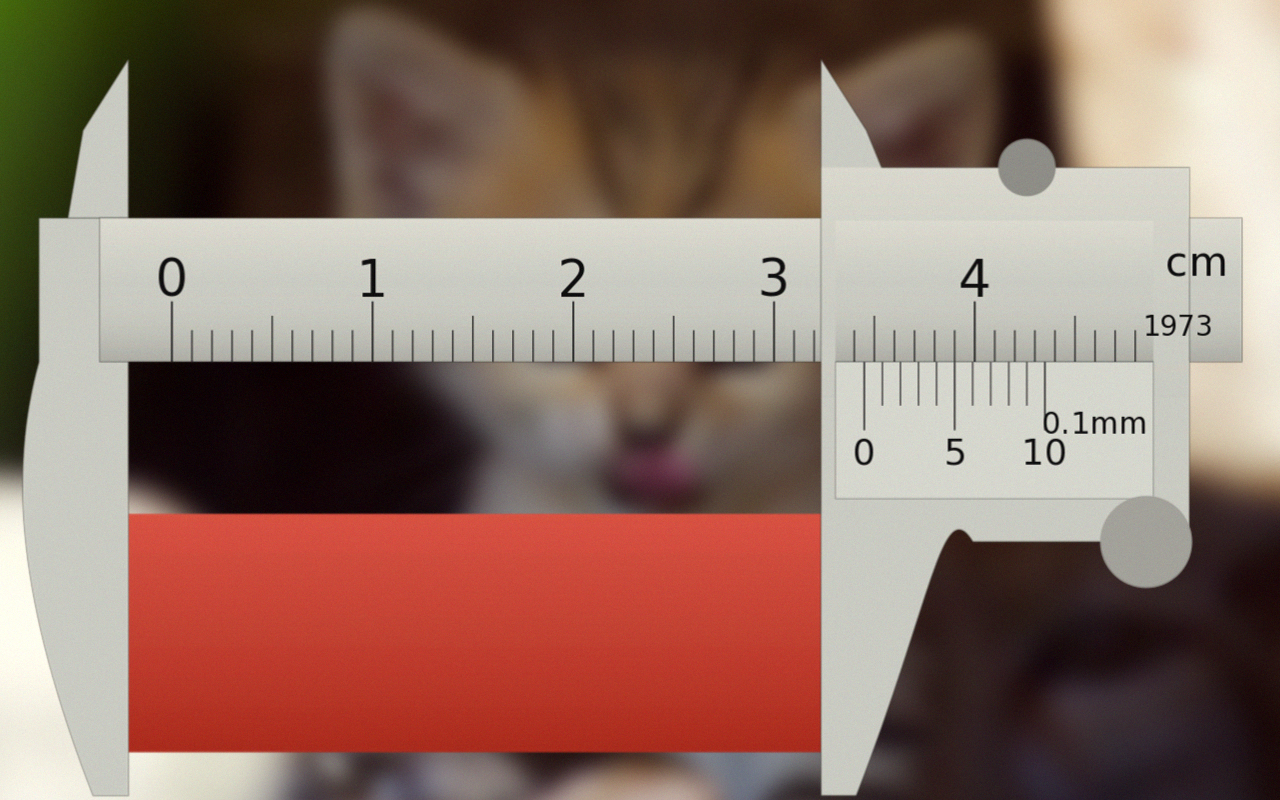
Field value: mm 34.5
